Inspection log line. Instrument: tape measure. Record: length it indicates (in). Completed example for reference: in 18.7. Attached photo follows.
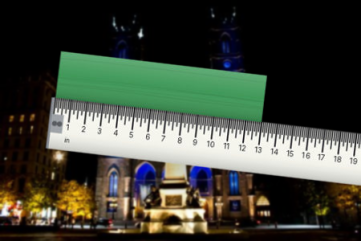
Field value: in 13
